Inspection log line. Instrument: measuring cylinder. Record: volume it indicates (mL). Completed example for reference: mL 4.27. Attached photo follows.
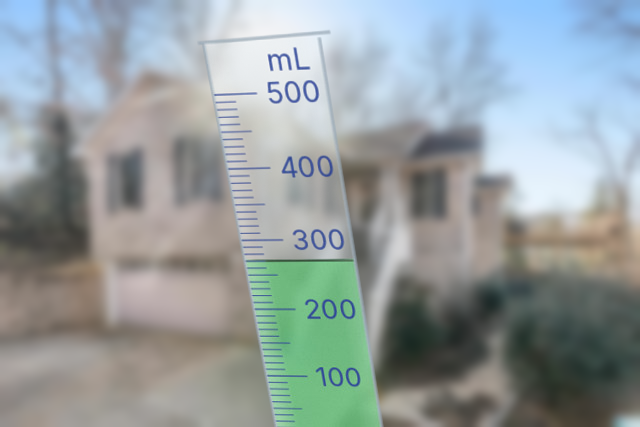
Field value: mL 270
